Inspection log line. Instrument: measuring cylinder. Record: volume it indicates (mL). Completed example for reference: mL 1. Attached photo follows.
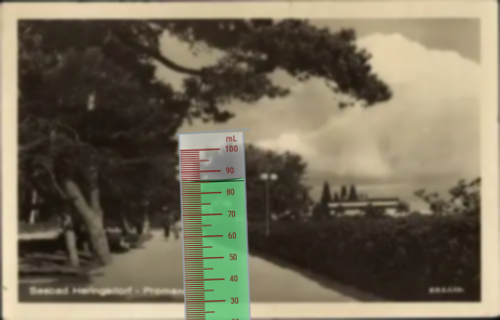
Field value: mL 85
